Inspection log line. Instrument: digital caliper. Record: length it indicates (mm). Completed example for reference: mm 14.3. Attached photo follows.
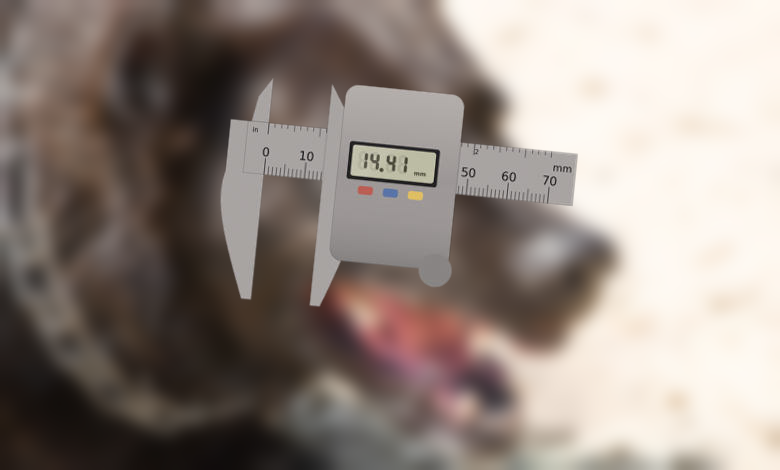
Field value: mm 14.41
